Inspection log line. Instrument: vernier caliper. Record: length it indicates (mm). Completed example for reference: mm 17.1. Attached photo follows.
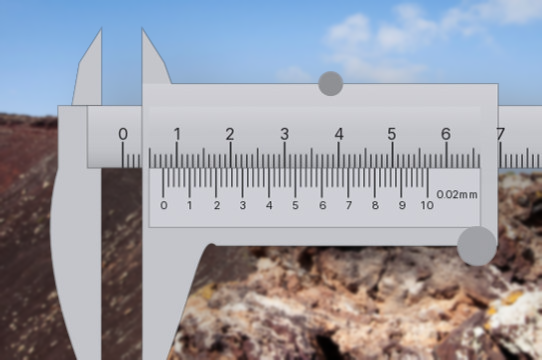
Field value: mm 7.5
